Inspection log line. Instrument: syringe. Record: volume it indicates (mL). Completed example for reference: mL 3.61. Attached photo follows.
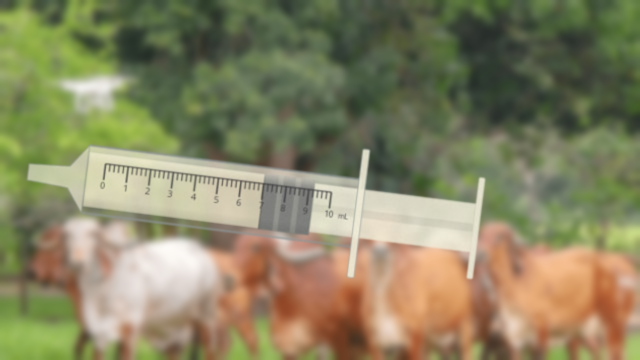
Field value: mL 7
